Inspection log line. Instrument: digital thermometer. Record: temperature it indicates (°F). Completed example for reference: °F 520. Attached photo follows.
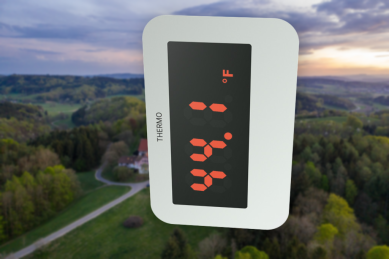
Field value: °F 44.1
